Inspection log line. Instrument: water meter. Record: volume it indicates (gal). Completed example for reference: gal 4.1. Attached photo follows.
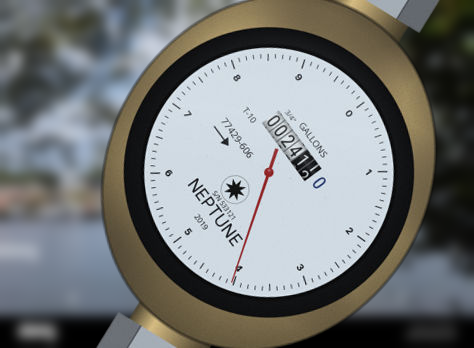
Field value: gal 24114.0
